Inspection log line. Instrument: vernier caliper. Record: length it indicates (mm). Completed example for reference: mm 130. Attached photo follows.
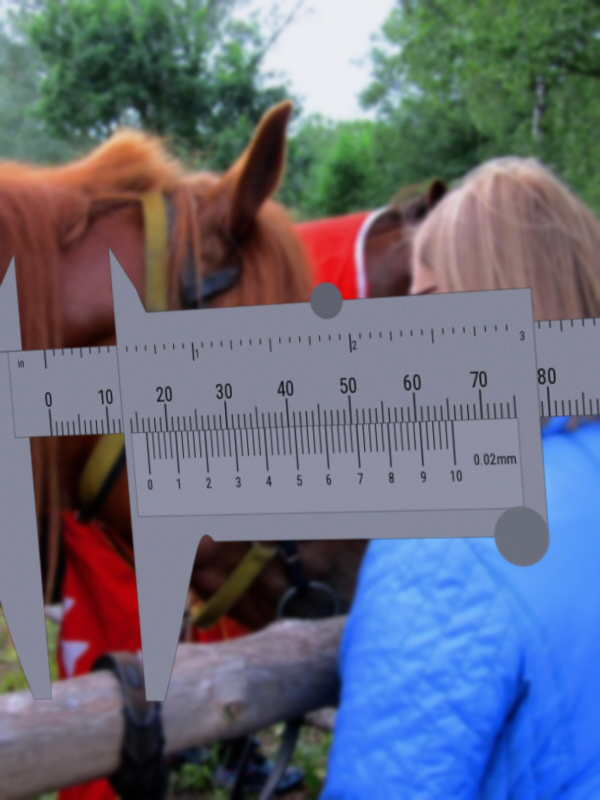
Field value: mm 16.5
